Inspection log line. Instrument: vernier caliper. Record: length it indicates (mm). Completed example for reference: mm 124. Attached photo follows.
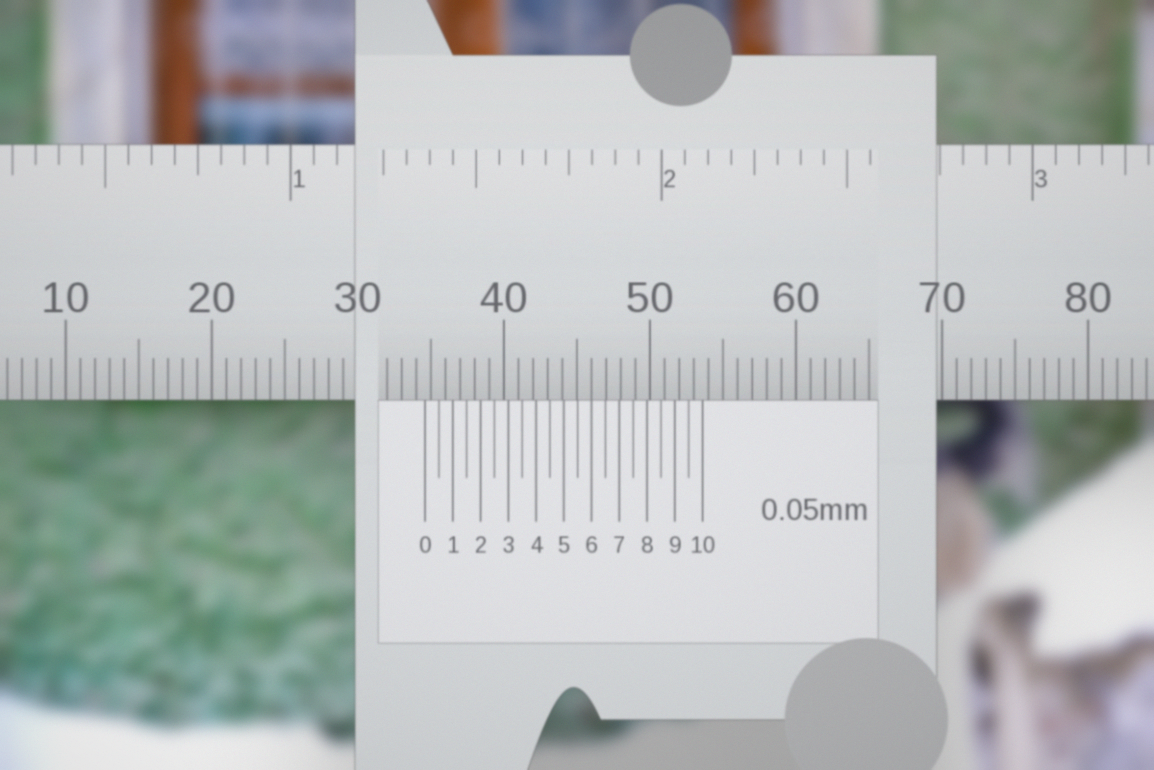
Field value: mm 34.6
